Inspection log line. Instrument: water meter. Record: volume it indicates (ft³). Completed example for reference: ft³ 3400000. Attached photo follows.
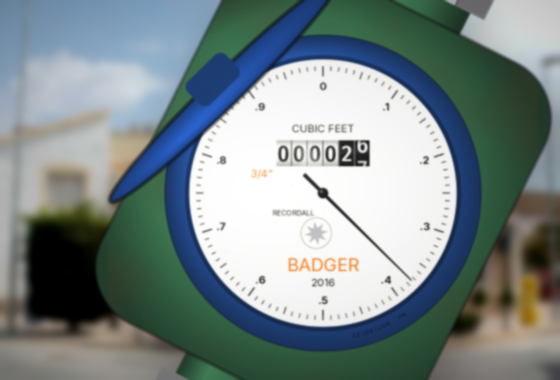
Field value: ft³ 26.37
